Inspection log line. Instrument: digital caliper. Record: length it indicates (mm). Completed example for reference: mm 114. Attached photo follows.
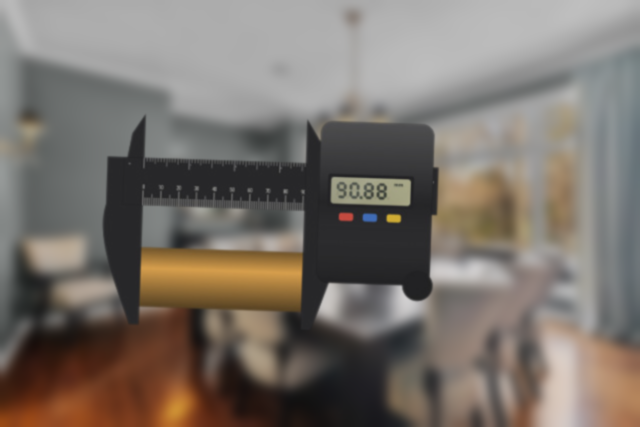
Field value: mm 90.88
